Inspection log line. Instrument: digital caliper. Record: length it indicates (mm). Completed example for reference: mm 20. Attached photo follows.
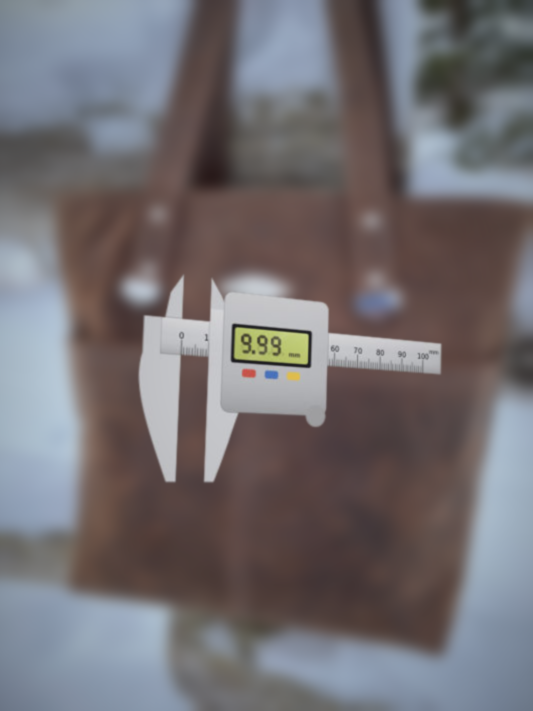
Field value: mm 9.99
